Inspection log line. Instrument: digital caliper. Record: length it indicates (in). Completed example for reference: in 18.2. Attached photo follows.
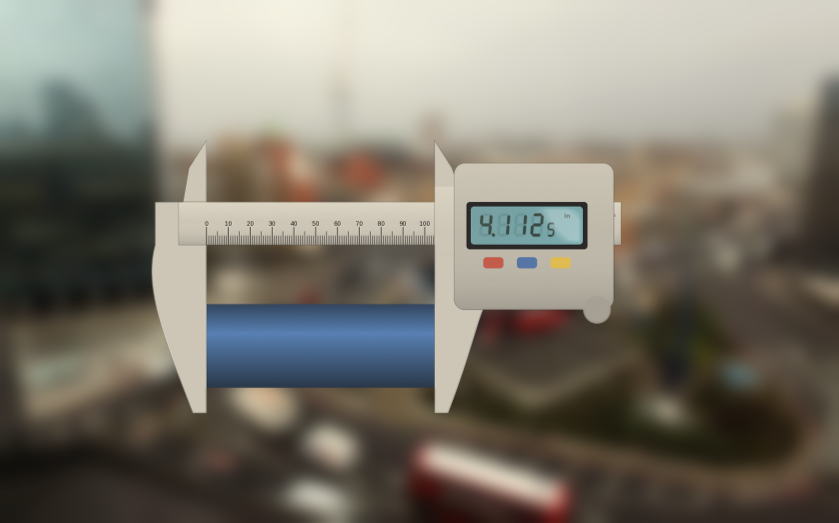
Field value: in 4.1125
